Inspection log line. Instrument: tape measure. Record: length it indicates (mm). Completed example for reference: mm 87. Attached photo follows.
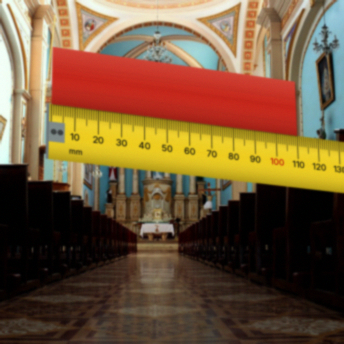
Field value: mm 110
